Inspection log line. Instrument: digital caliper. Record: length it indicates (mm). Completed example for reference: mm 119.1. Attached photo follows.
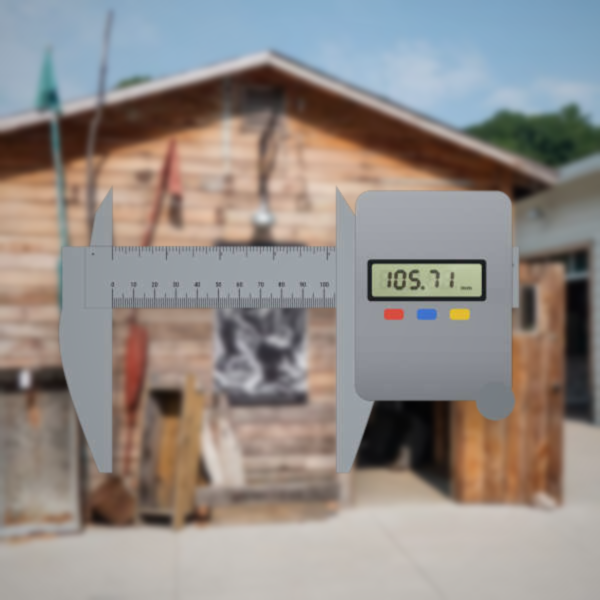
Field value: mm 105.71
